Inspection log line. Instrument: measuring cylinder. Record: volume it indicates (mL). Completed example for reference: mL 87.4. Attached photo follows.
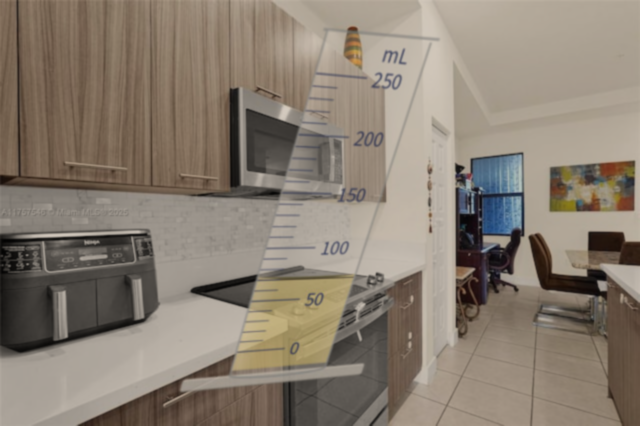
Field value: mL 70
